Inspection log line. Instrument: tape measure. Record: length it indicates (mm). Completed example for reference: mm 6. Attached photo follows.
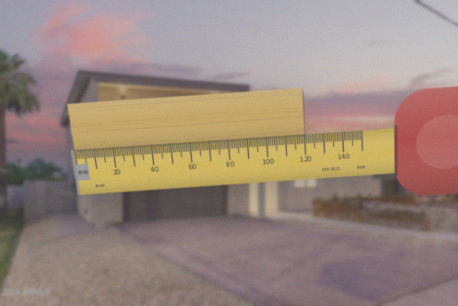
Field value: mm 120
